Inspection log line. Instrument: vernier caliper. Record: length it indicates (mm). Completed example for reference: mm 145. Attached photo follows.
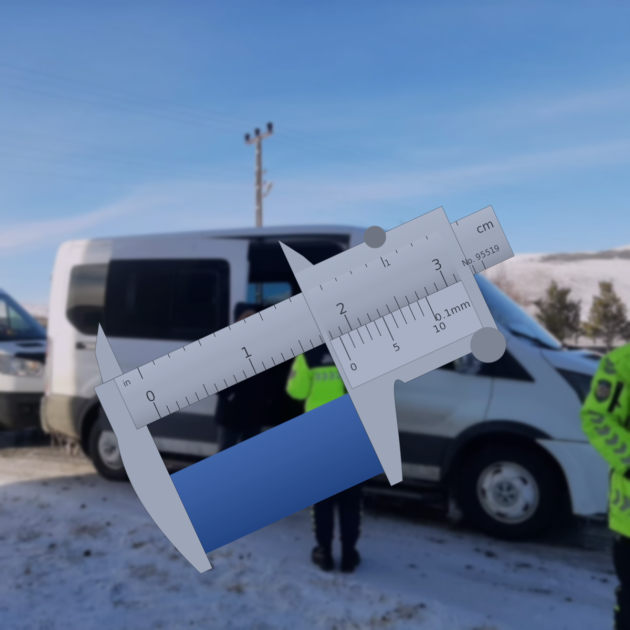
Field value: mm 18.7
